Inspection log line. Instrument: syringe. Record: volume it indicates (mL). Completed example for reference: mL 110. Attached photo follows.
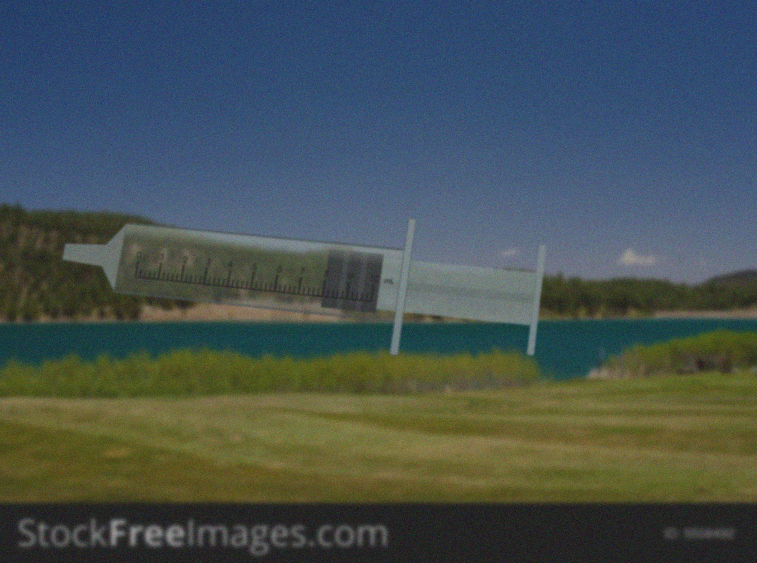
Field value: mL 8
